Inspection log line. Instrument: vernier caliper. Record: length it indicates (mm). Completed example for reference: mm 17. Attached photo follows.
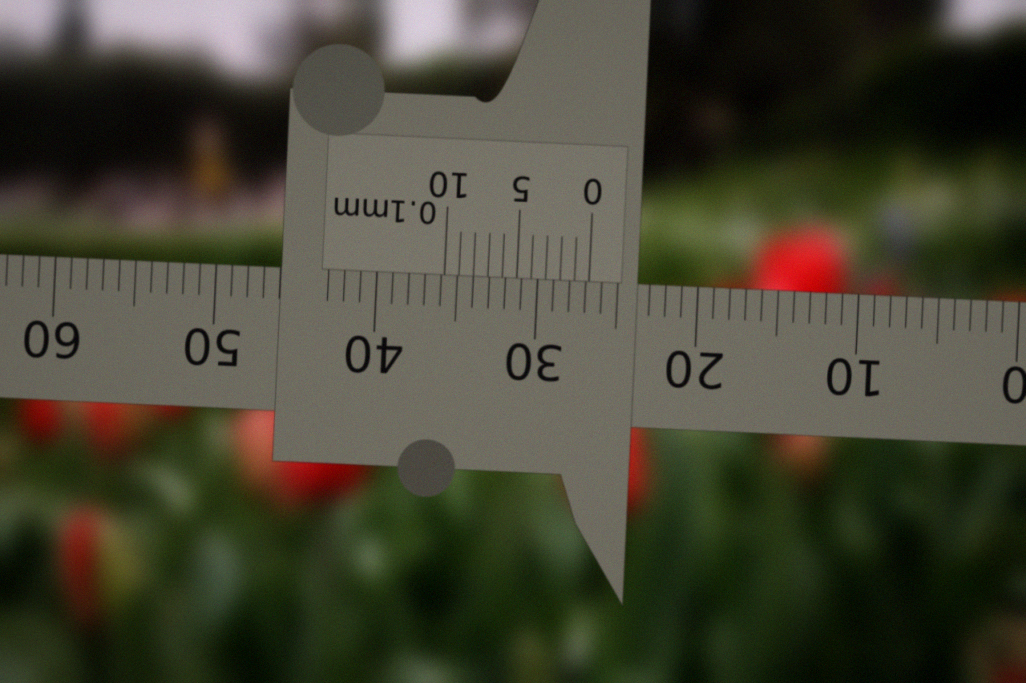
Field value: mm 26.8
